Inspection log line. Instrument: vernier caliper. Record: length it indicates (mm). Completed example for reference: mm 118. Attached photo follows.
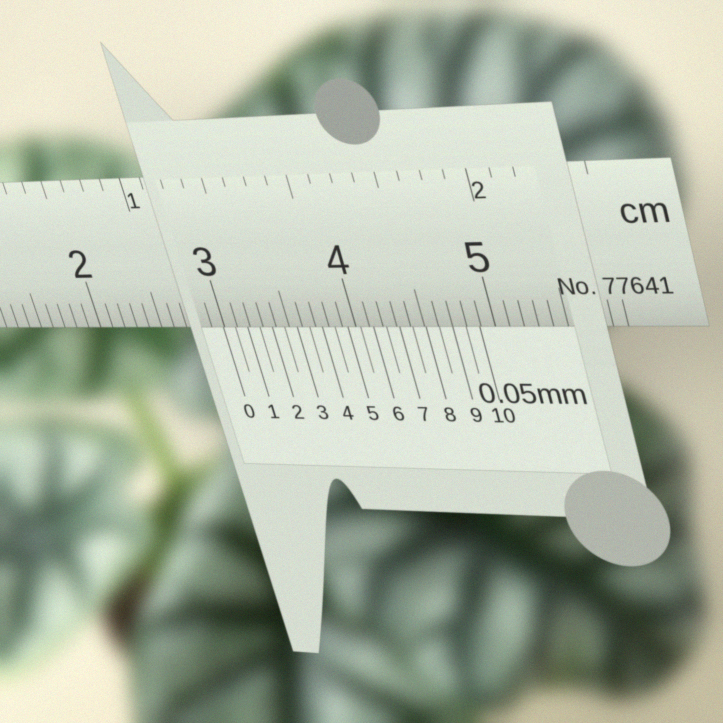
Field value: mm 29.9
